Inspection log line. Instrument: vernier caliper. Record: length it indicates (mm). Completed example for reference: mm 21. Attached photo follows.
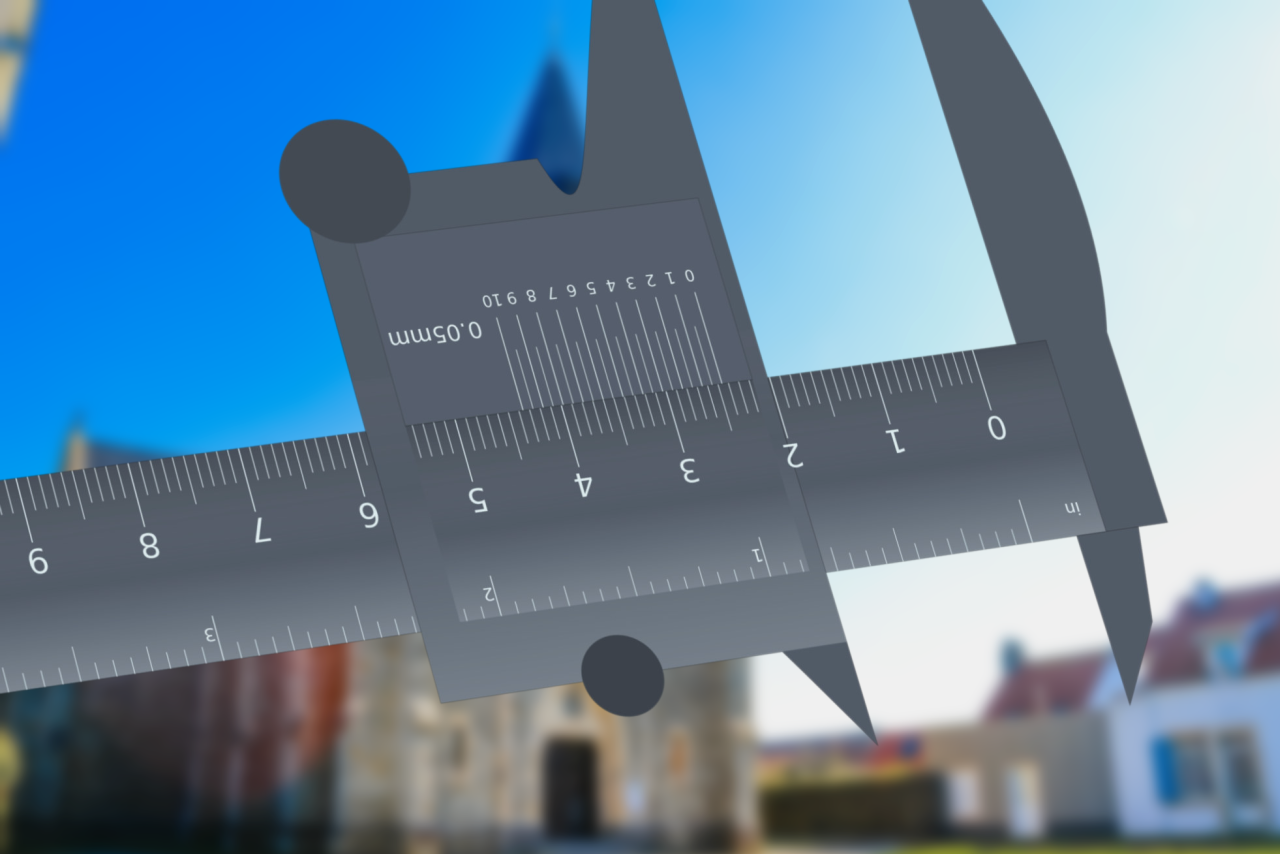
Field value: mm 24.6
